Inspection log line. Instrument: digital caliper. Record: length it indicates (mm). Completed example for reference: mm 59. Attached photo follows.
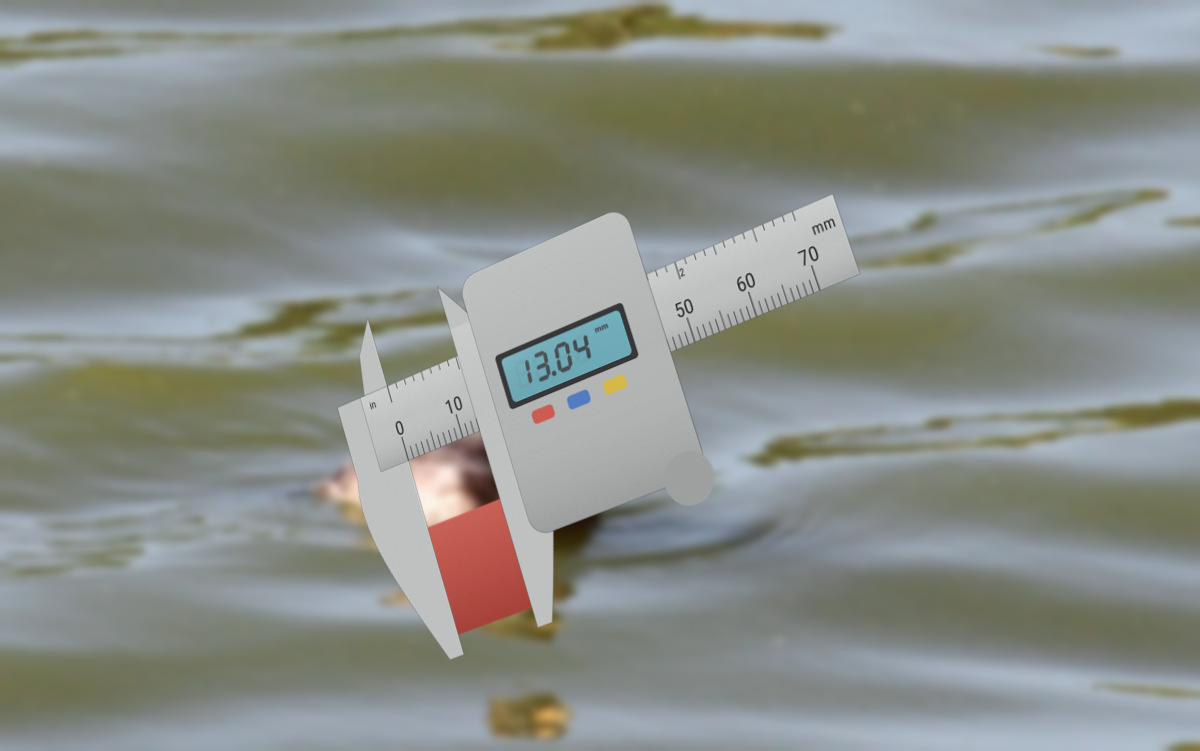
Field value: mm 13.04
